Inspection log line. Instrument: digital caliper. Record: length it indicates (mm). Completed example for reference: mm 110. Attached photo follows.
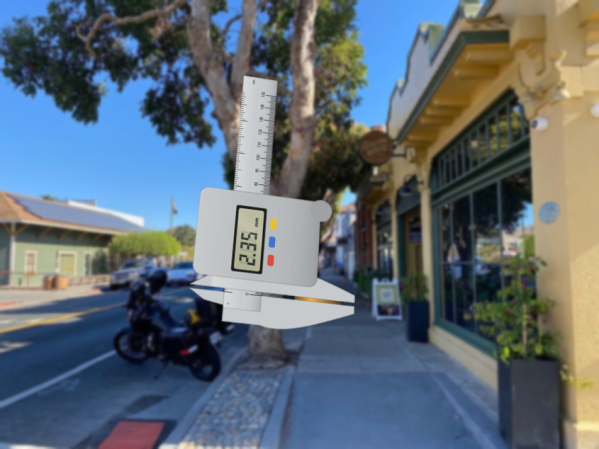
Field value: mm 2.35
